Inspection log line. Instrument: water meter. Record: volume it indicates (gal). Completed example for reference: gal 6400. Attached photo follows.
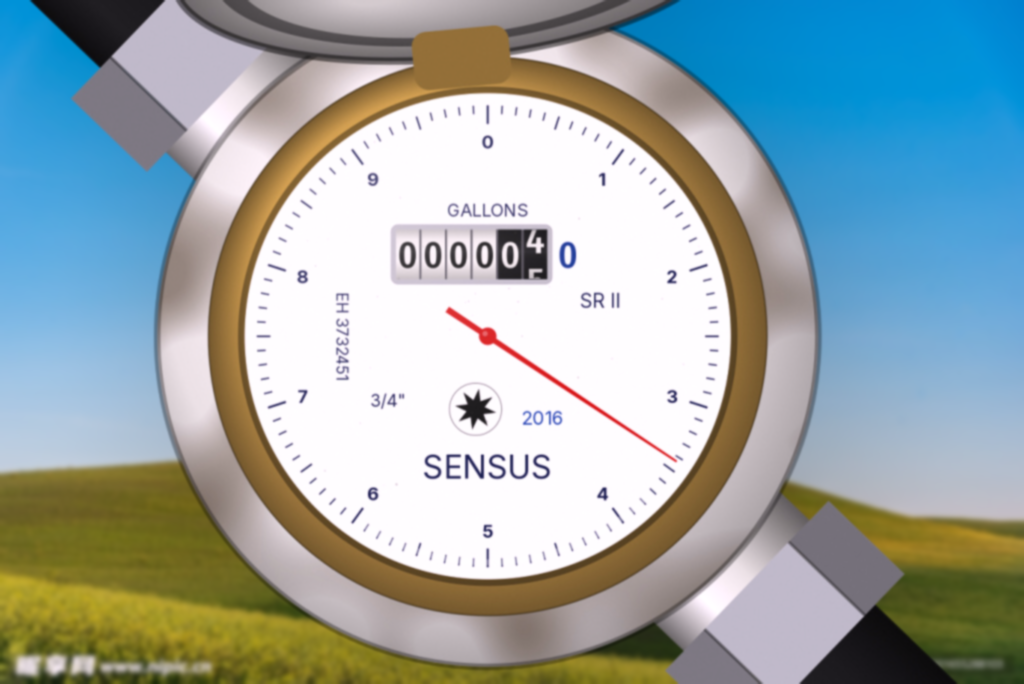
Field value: gal 43.4
